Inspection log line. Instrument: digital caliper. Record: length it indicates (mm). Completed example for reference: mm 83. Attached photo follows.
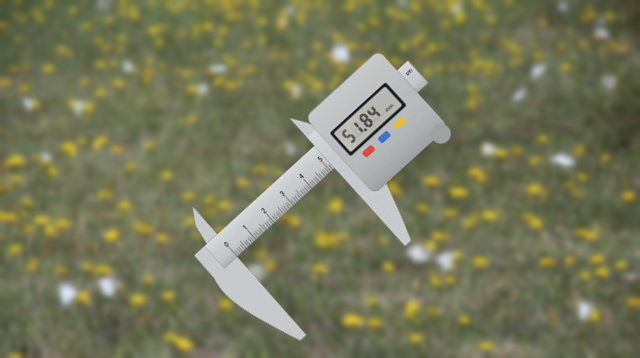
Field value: mm 51.84
